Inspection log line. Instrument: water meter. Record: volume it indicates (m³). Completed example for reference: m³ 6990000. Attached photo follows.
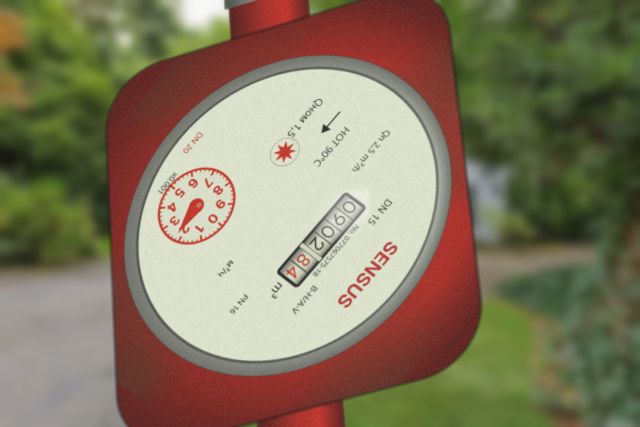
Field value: m³ 902.842
